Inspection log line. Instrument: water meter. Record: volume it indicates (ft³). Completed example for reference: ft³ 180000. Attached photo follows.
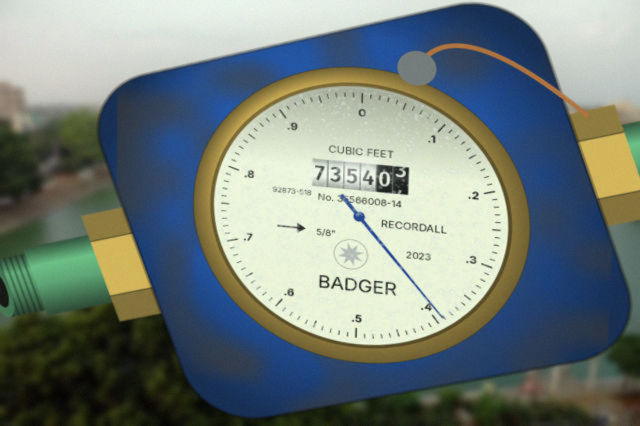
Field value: ft³ 735403.39
